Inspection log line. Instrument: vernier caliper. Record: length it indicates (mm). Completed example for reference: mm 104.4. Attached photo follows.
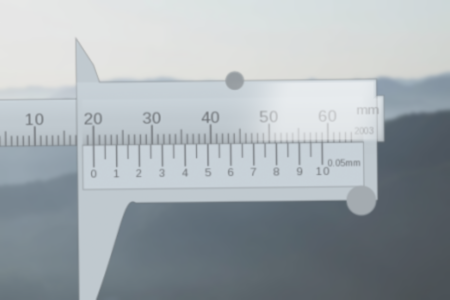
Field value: mm 20.0
